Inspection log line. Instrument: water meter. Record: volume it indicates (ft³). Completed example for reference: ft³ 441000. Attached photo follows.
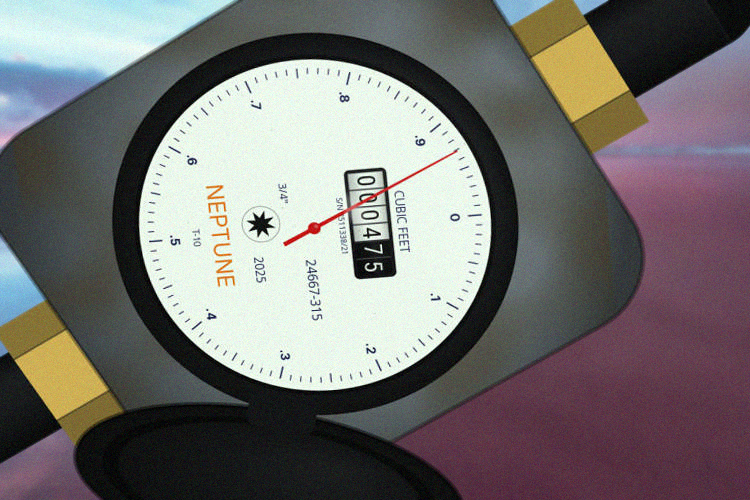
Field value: ft³ 474.93
